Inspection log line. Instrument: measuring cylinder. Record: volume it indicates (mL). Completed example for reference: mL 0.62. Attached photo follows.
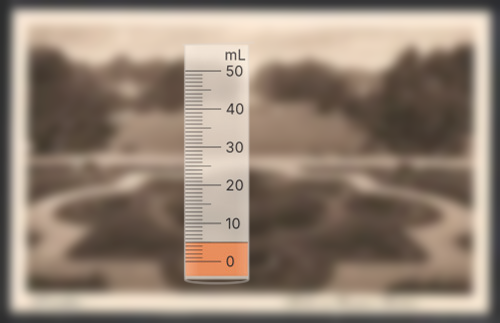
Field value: mL 5
